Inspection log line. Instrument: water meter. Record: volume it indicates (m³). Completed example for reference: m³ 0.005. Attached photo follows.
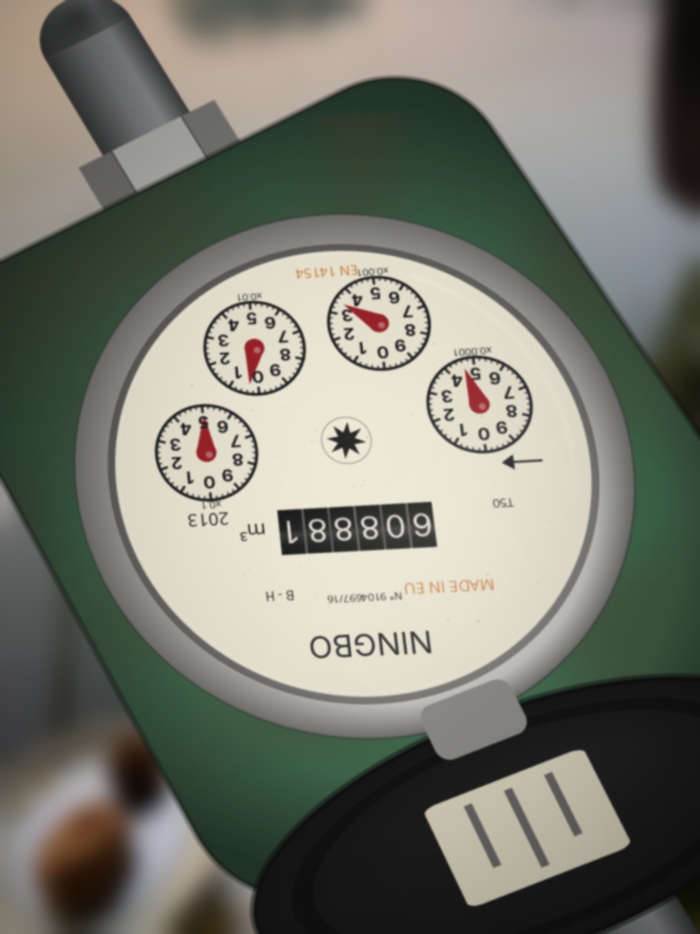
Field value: m³ 608881.5034
